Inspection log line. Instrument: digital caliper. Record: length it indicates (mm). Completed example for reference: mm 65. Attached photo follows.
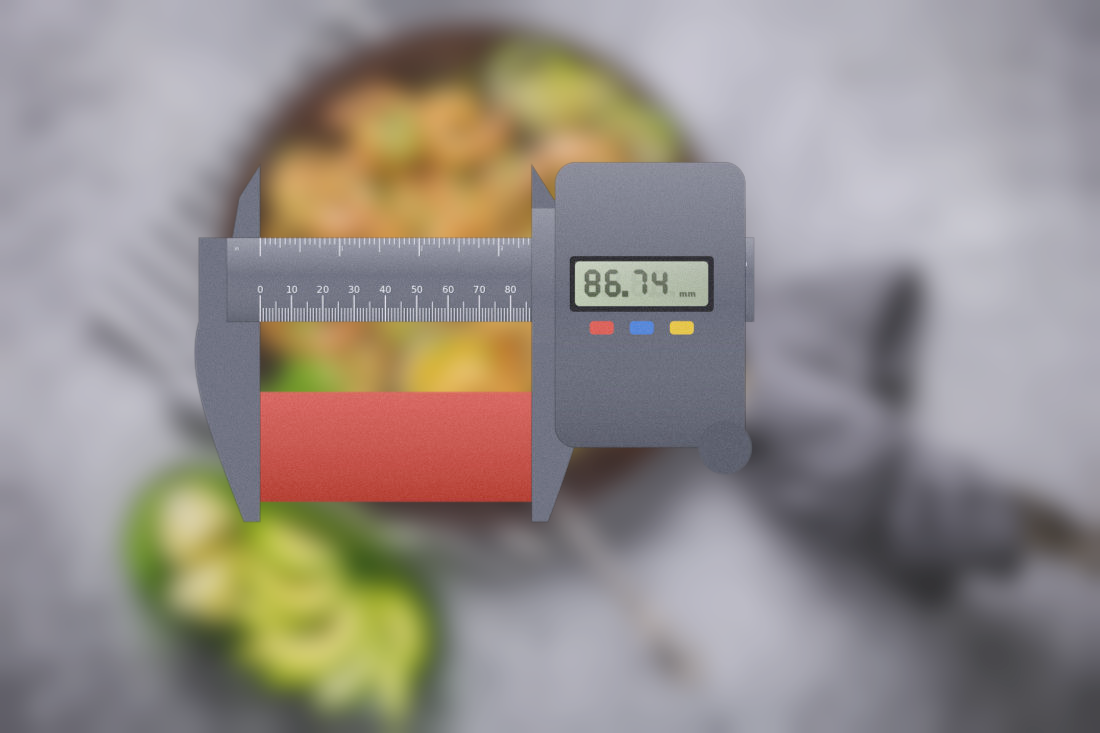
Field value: mm 86.74
